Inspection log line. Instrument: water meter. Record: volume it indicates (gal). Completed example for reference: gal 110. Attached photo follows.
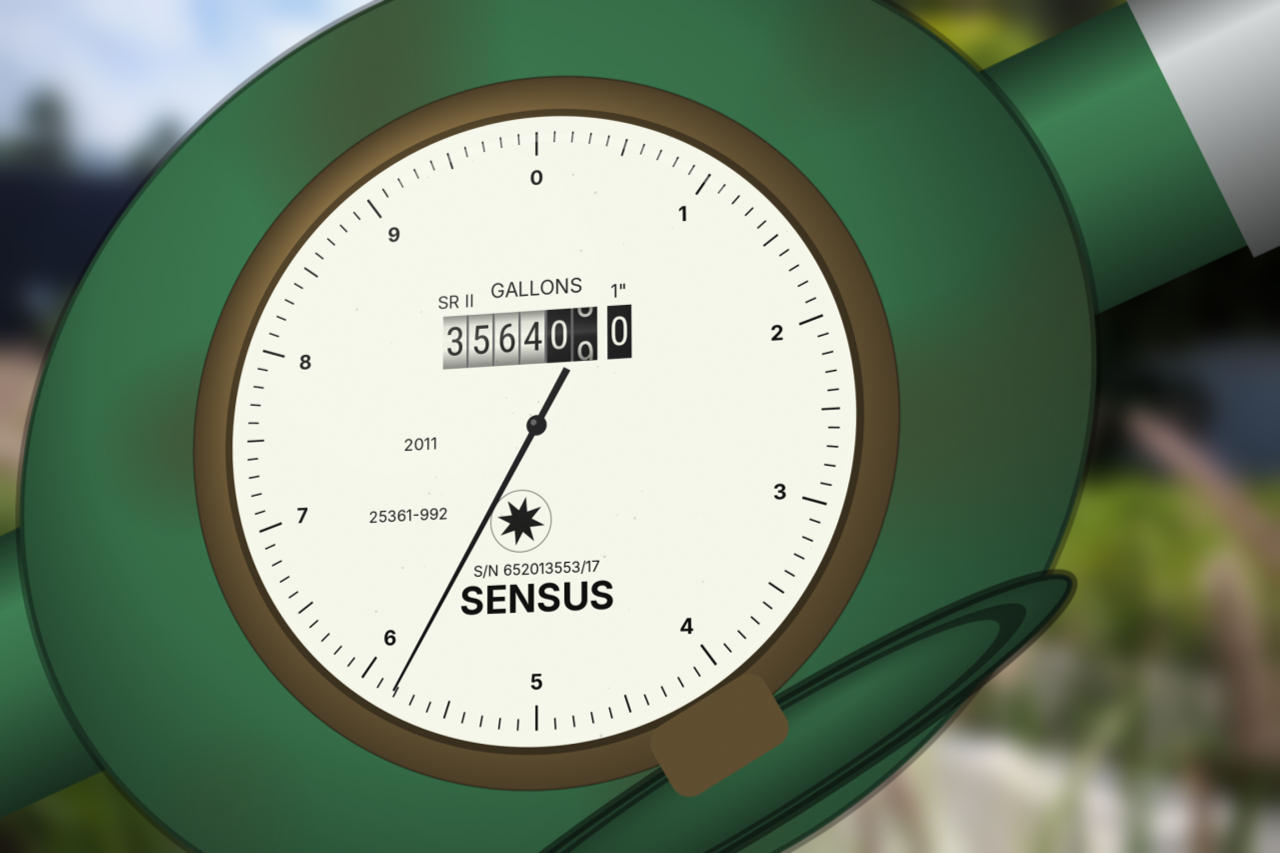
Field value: gal 3564085.8
